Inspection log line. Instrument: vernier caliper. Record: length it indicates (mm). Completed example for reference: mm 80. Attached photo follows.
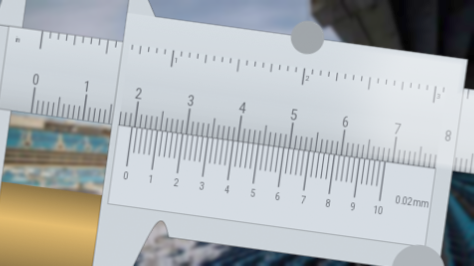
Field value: mm 19.5
